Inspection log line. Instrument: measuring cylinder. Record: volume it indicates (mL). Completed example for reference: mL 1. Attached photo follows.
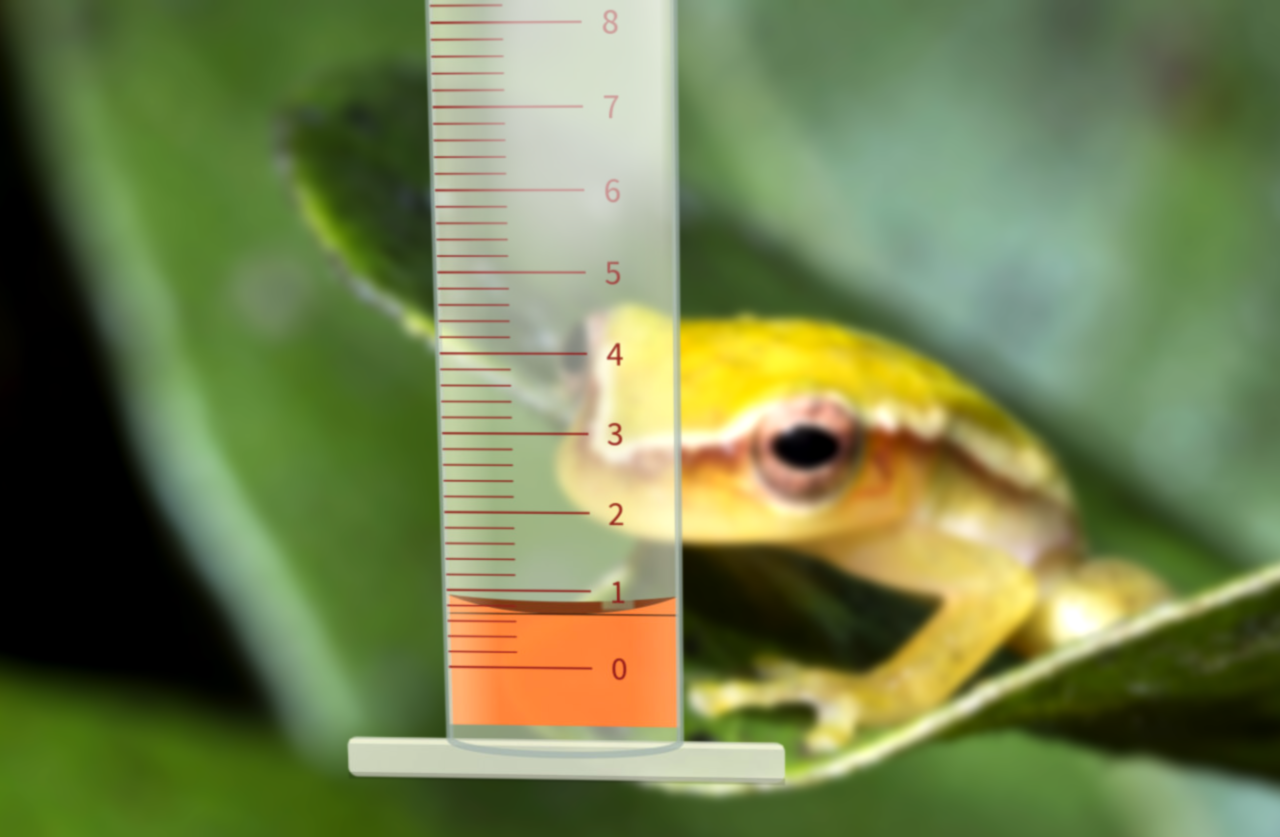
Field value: mL 0.7
